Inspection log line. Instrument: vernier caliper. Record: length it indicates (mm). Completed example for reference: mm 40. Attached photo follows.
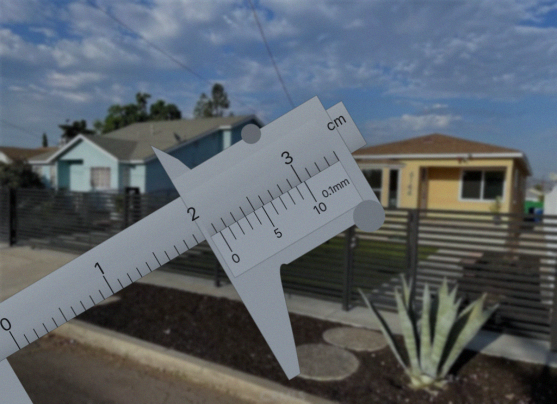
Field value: mm 21.3
